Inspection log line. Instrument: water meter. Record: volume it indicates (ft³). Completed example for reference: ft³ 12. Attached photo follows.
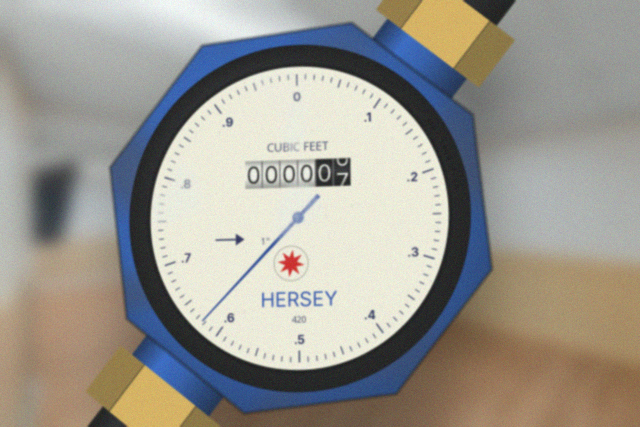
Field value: ft³ 6.62
